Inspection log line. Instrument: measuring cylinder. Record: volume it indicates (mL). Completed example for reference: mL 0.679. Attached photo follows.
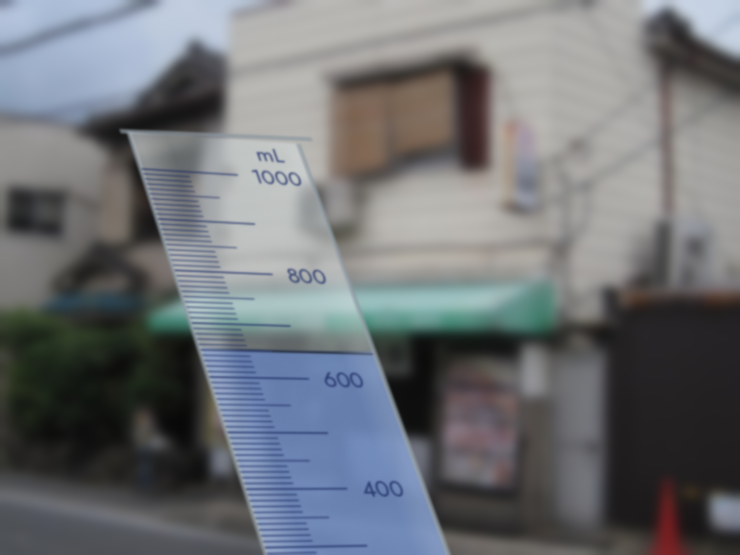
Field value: mL 650
